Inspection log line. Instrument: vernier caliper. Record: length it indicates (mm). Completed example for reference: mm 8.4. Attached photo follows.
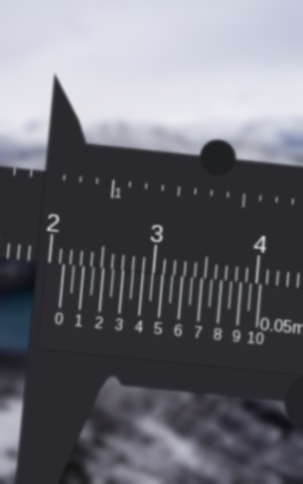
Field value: mm 21.4
